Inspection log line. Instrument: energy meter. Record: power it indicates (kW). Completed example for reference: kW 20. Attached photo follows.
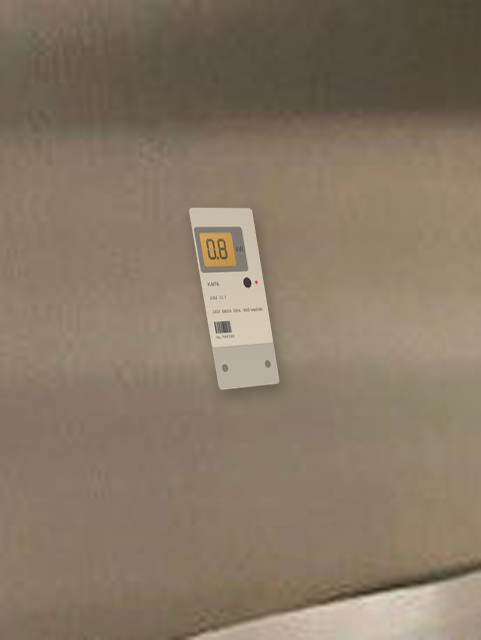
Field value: kW 0.8
